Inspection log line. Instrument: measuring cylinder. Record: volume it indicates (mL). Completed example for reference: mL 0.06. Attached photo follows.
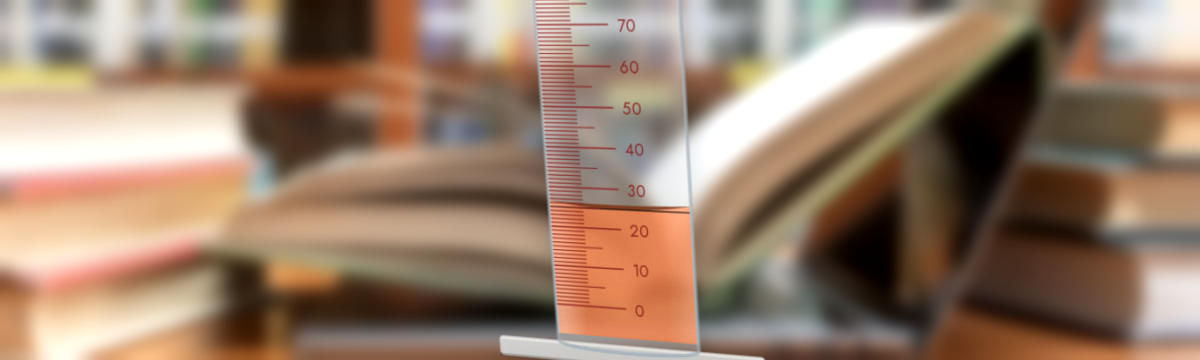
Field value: mL 25
